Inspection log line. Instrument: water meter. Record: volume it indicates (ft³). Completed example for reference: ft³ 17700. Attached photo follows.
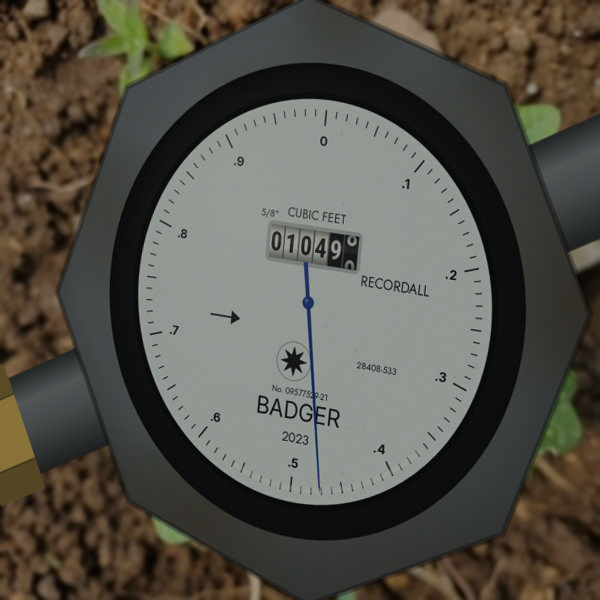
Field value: ft³ 10498.47
